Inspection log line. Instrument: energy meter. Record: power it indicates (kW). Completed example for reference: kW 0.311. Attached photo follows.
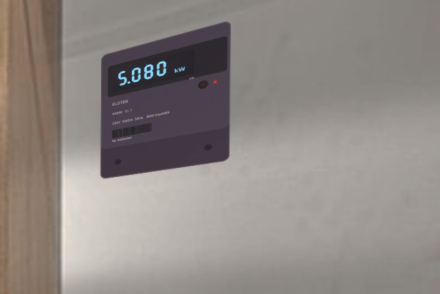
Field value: kW 5.080
